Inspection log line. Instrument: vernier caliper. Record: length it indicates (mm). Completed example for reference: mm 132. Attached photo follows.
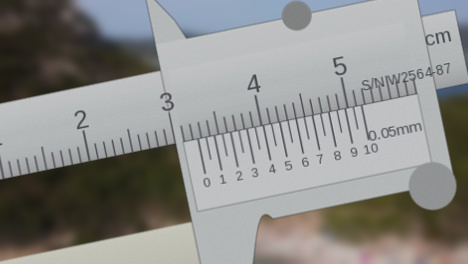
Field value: mm 32.6
